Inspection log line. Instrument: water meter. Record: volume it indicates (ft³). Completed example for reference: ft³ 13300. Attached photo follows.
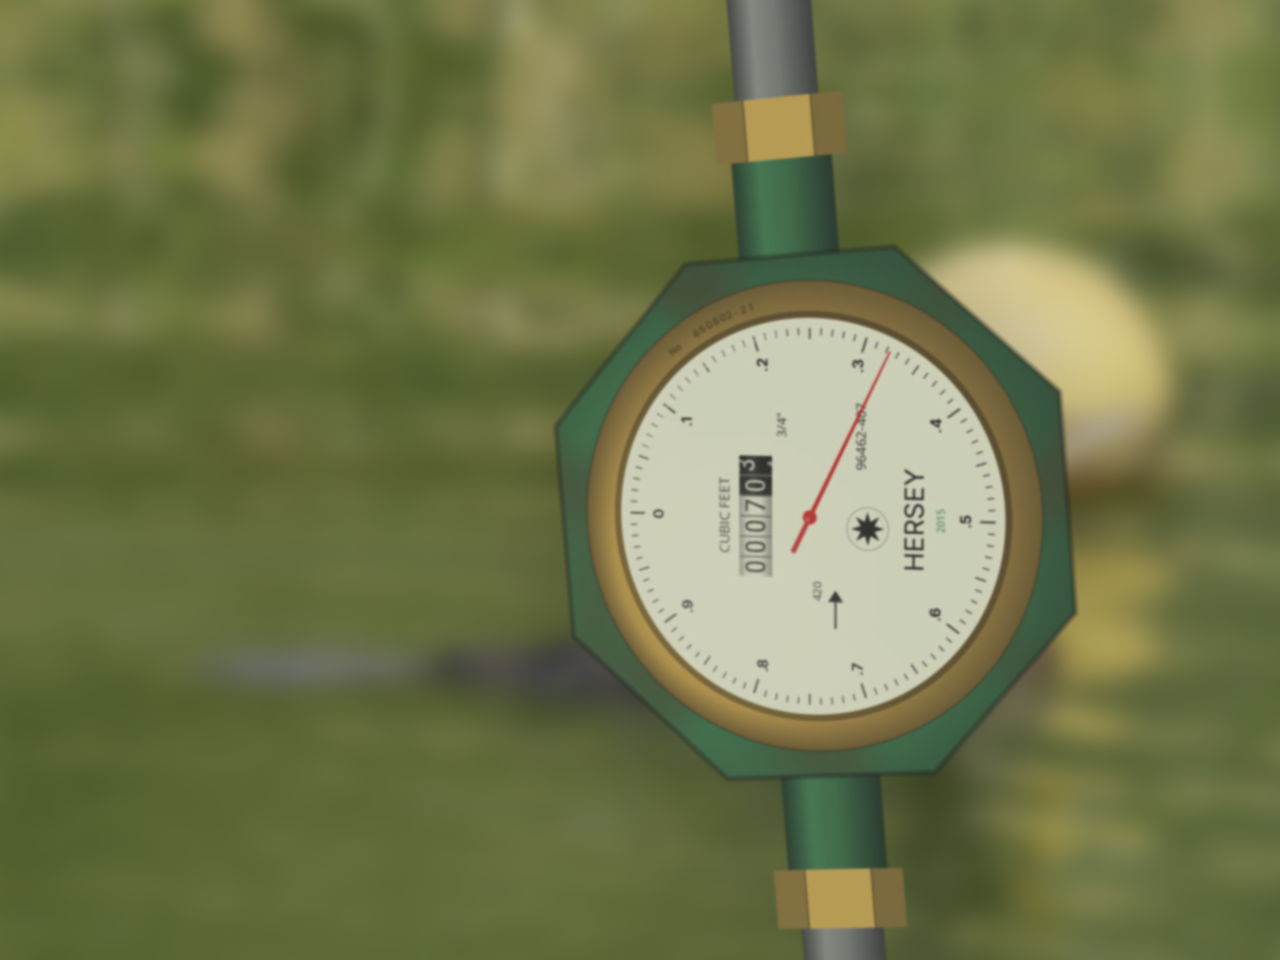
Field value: ft³ 703.32
